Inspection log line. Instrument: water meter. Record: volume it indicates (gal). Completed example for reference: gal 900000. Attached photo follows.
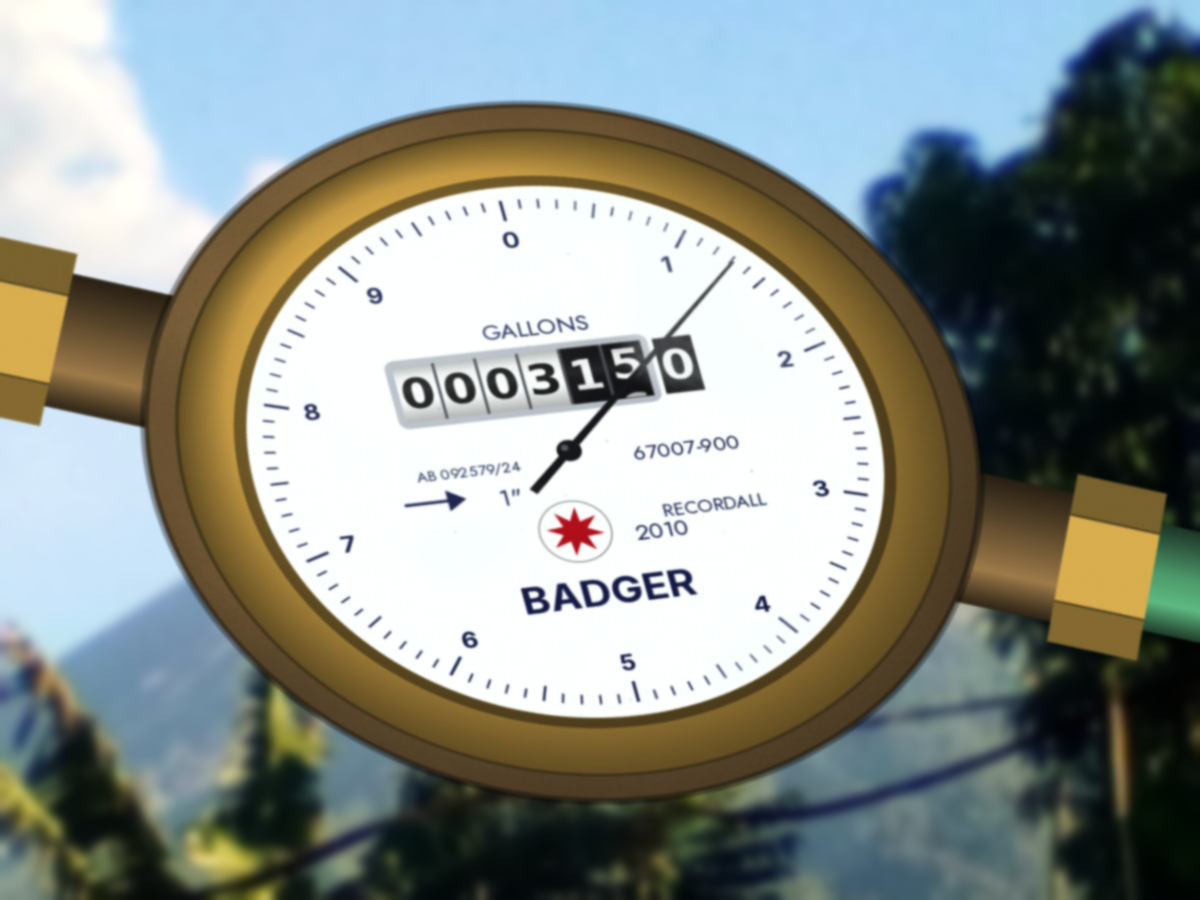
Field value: gal 3151.3
